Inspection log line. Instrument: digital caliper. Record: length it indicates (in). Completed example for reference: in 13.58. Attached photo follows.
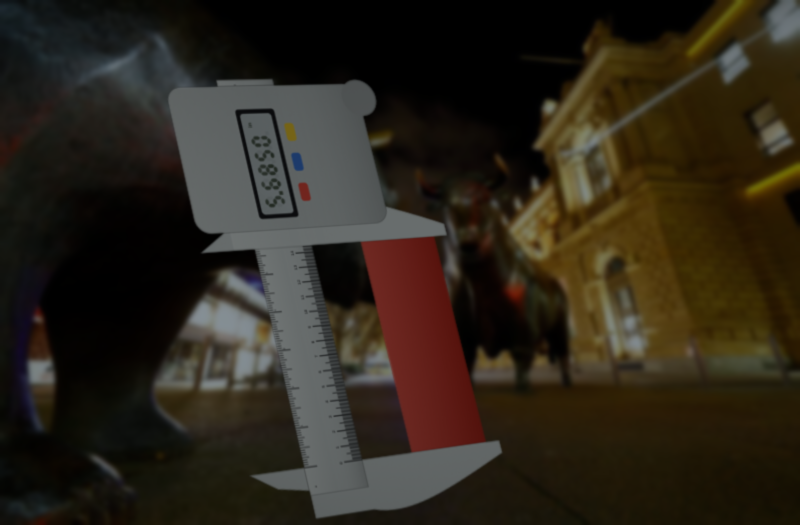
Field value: in 5.6850
